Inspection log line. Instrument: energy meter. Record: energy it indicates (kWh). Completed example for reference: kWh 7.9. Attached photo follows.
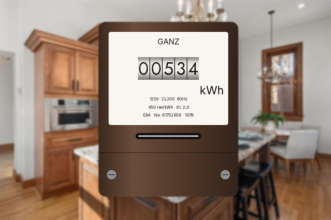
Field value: kWh 534
